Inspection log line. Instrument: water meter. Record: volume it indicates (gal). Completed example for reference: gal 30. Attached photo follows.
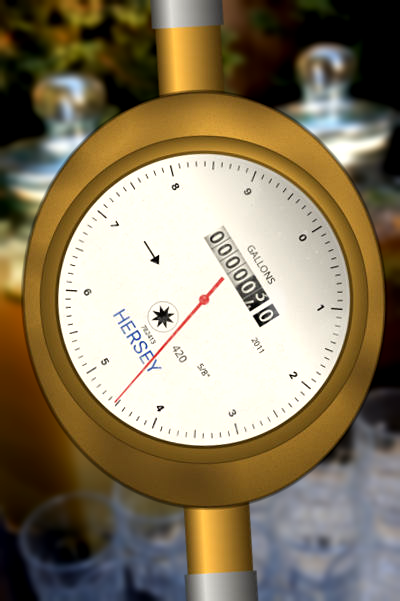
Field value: gal 34.5
